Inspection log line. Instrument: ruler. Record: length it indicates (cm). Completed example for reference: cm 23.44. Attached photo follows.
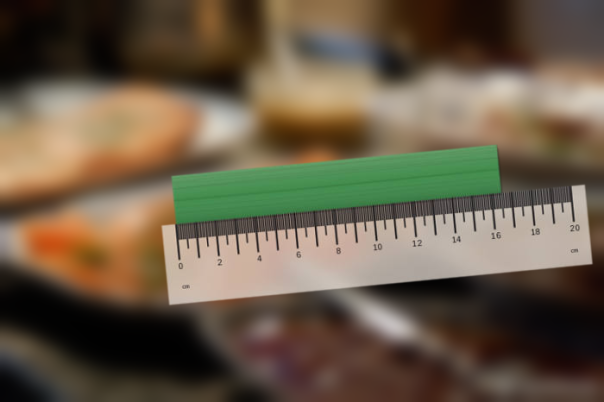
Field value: cm 16.5
